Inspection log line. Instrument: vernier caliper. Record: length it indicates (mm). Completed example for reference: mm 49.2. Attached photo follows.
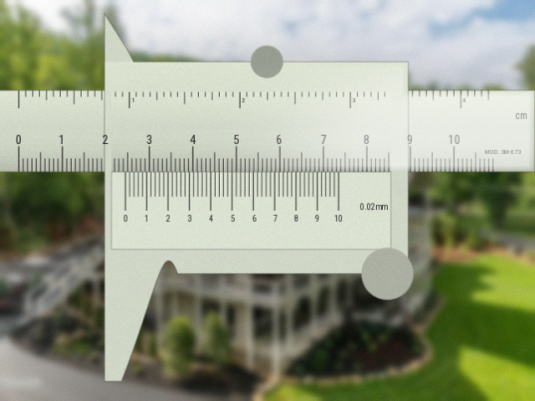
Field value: mm 24.5
